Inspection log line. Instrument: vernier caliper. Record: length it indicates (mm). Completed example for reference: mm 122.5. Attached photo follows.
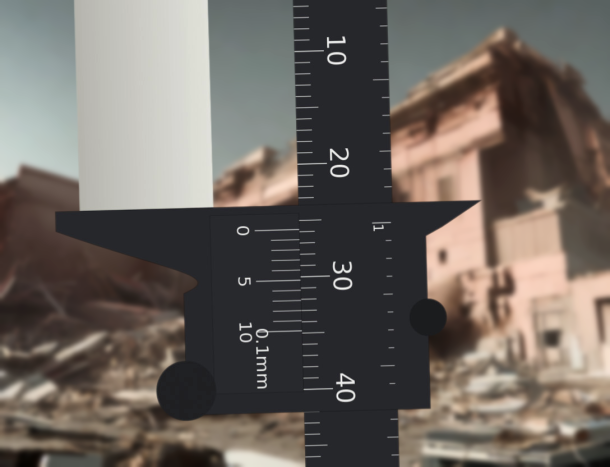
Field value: mm 25.8
